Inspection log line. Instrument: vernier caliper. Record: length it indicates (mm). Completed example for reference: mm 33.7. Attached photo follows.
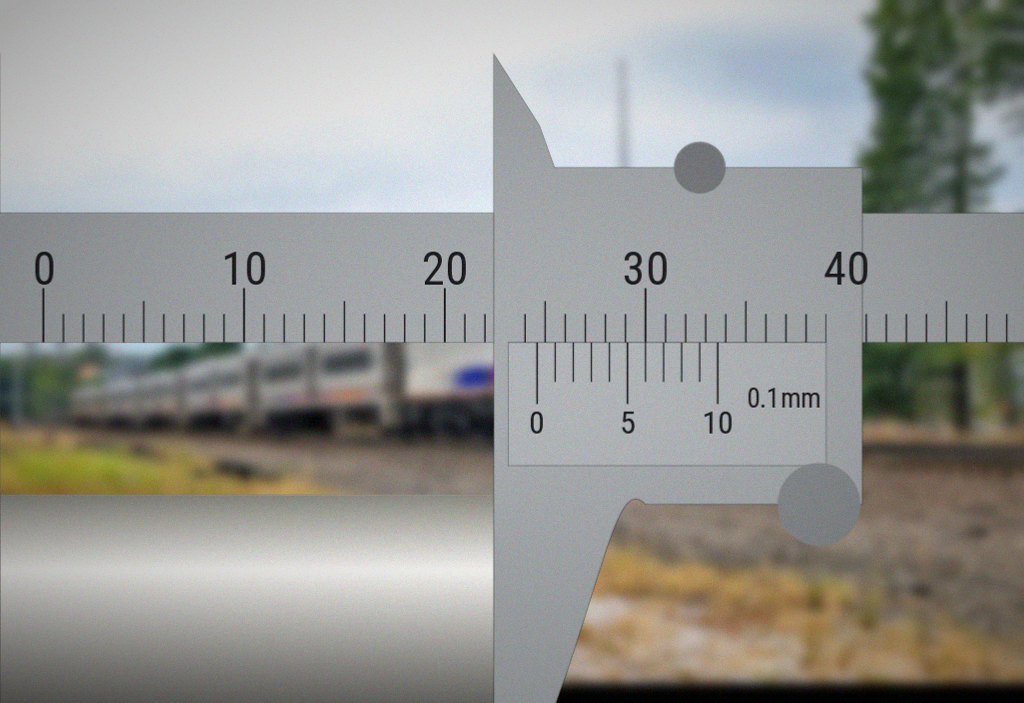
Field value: mm 24.6
